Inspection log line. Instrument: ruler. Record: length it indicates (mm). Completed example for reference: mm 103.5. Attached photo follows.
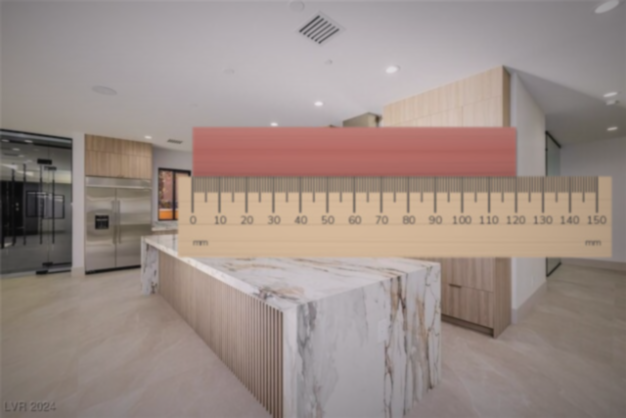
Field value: mm 120
